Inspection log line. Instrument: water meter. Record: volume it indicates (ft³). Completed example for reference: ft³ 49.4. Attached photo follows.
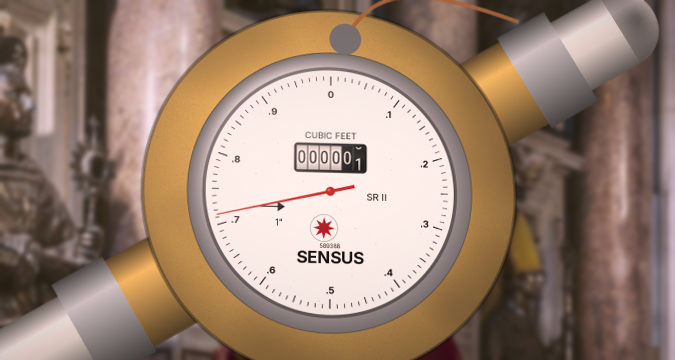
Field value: ft³ 0.71
